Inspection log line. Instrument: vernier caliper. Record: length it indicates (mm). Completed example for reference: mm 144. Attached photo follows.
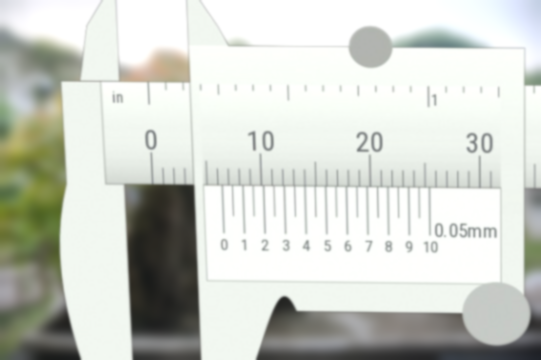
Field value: mm 6.4
